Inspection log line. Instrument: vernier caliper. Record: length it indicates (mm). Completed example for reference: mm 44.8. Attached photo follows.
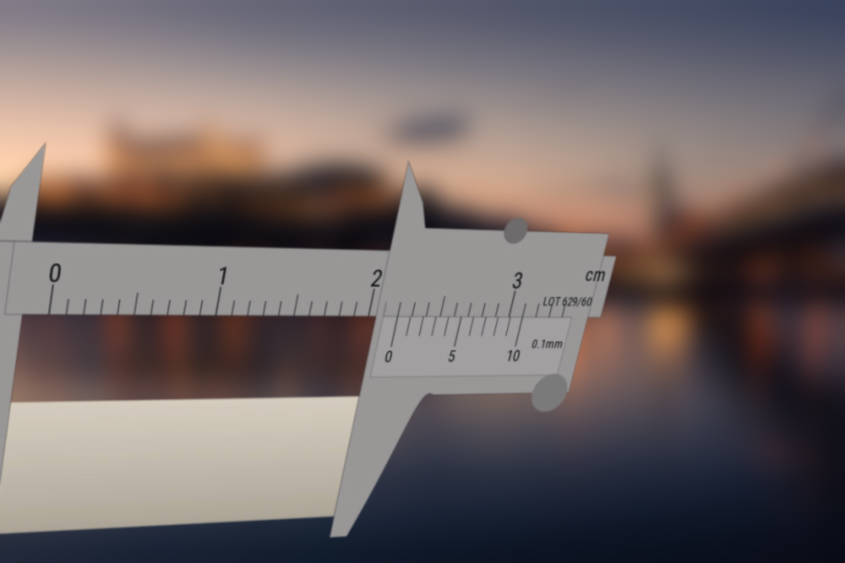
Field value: mm 22.0
